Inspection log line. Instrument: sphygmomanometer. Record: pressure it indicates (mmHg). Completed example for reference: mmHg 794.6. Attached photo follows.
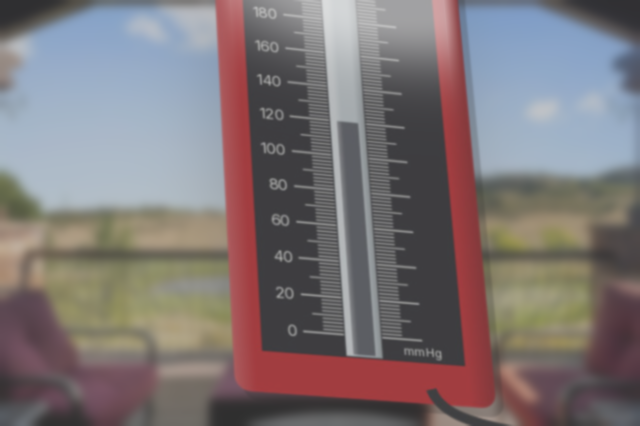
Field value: mmHg 120
